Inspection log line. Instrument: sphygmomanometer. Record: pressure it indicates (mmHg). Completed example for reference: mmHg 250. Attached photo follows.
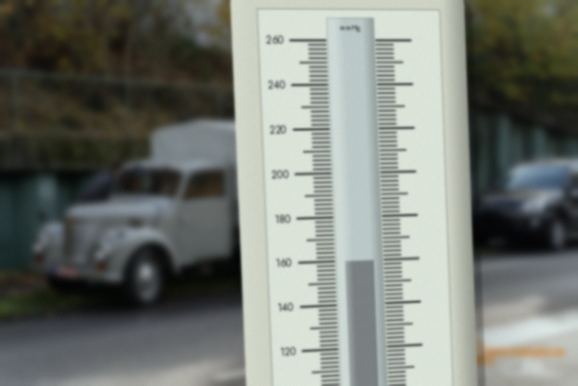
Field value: mmHg 160
